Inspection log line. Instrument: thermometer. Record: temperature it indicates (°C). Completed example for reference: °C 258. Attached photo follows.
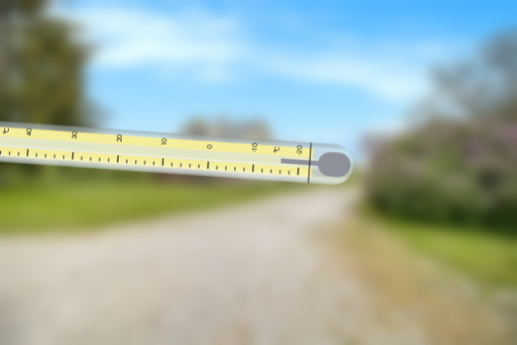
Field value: °C -16
